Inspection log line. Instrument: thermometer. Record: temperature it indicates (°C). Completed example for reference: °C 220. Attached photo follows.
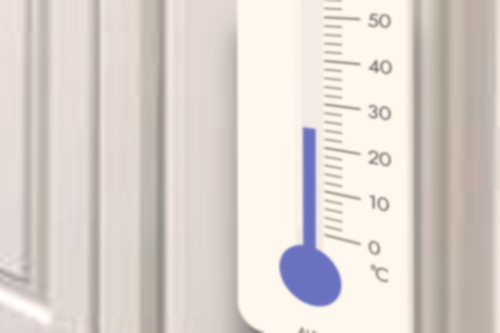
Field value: °C 24
